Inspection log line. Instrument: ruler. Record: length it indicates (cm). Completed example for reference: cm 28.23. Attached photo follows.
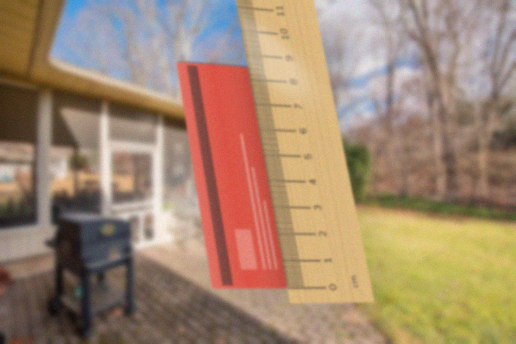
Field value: cm 8.5
